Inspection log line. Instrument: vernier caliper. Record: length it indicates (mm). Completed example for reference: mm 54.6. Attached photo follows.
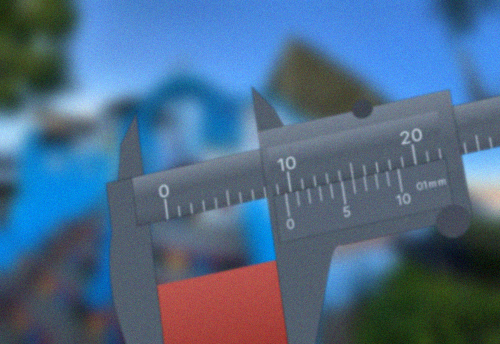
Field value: mm 9.6
